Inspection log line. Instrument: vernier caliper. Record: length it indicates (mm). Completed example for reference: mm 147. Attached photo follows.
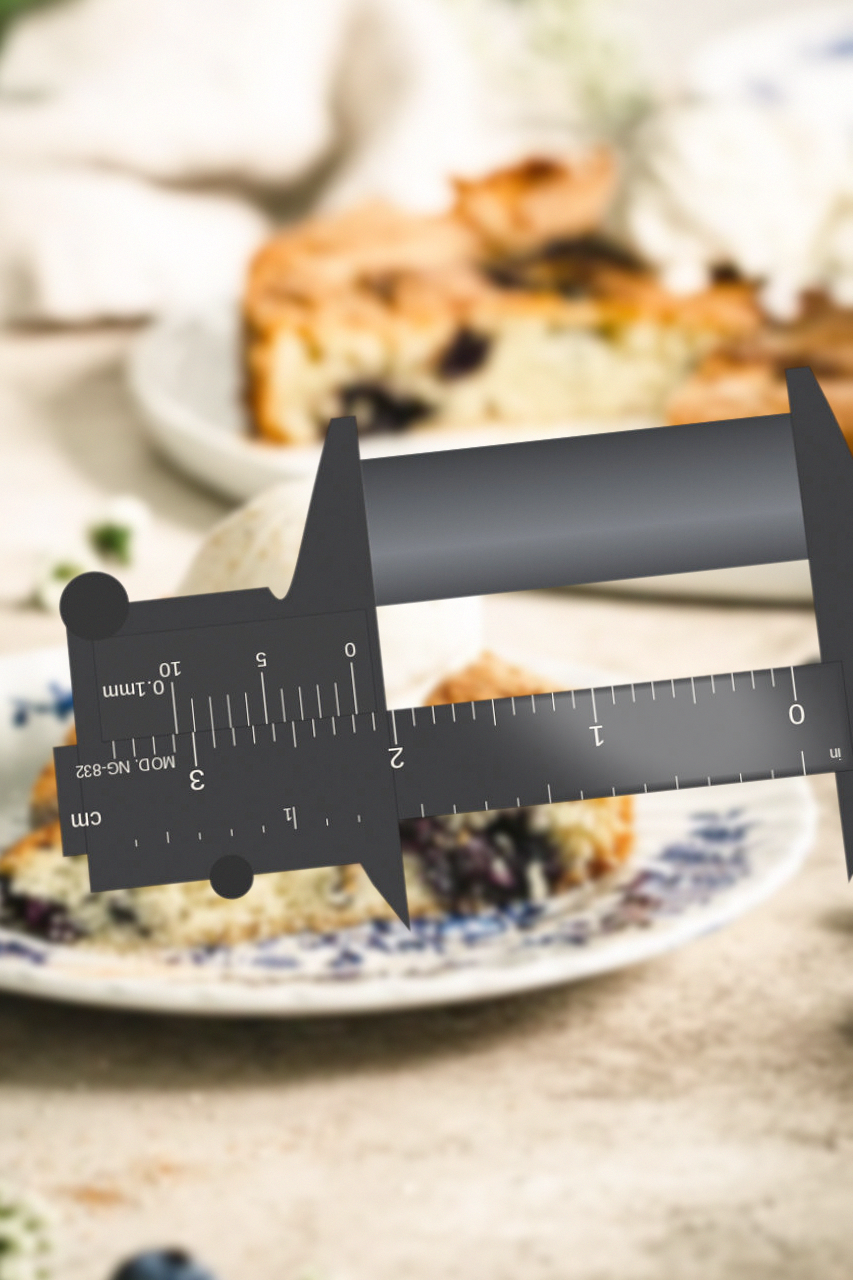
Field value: mm 21.8
